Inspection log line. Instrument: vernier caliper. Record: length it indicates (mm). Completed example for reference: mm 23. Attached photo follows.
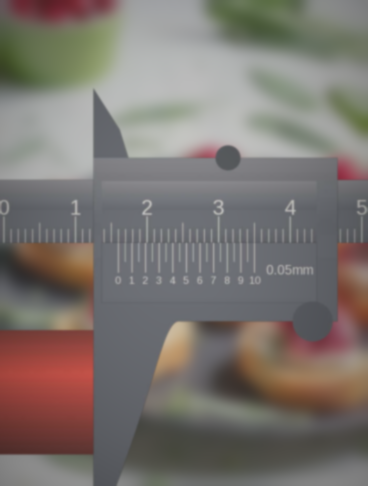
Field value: mm 16.0
